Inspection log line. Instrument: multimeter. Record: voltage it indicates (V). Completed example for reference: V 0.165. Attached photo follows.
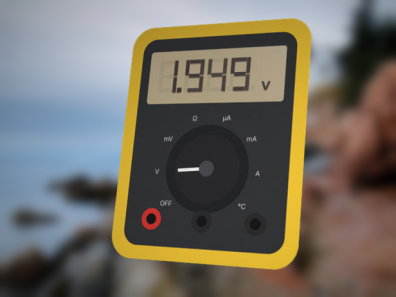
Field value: V 1.949
